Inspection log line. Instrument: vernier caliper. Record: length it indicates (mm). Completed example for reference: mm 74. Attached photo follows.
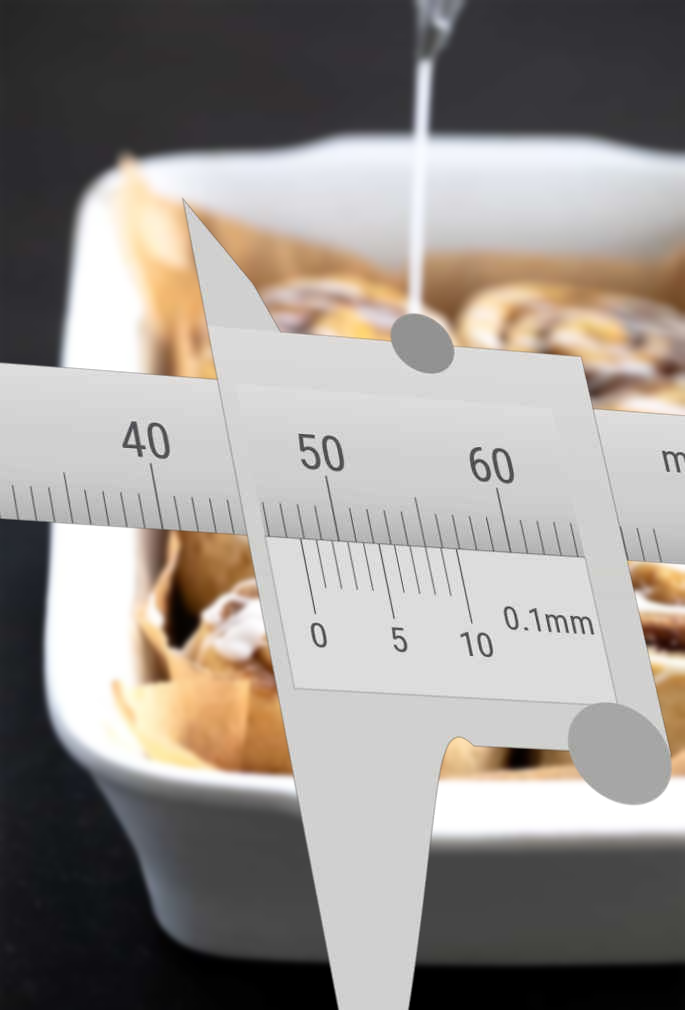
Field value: mm 47.8
